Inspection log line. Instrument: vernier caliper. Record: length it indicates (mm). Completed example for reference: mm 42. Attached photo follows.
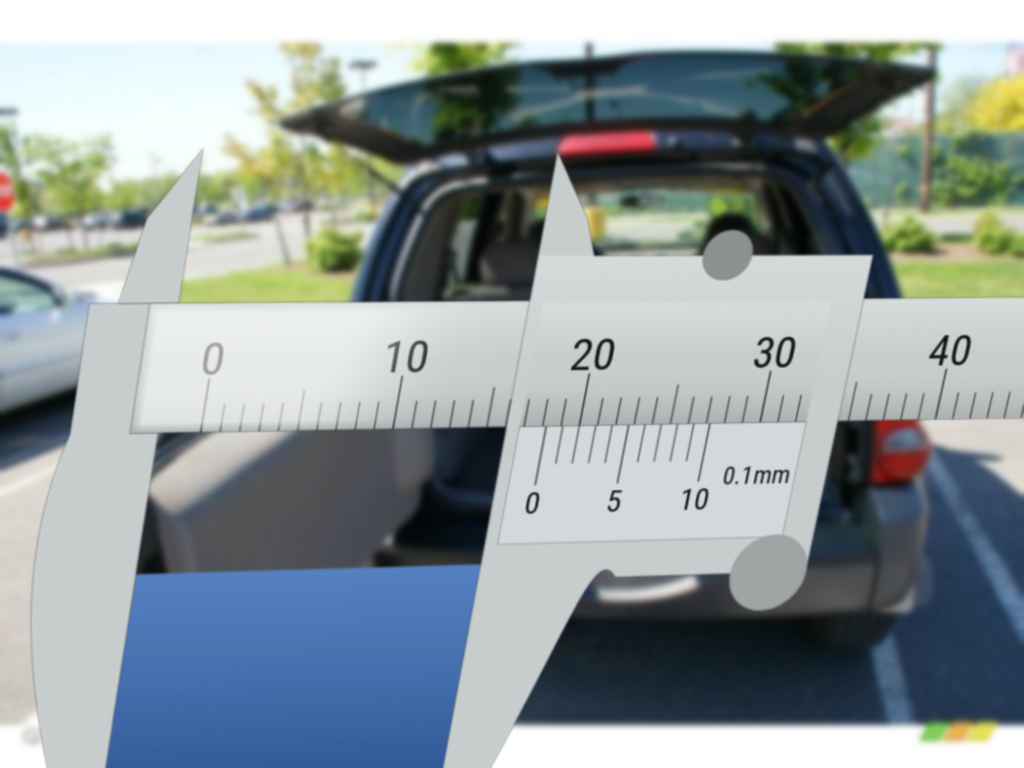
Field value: mm 18.2
